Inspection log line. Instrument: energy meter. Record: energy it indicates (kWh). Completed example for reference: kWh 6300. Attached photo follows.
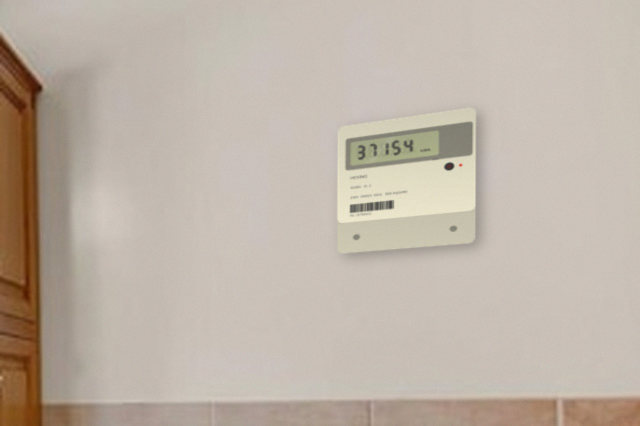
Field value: kWh 37154
